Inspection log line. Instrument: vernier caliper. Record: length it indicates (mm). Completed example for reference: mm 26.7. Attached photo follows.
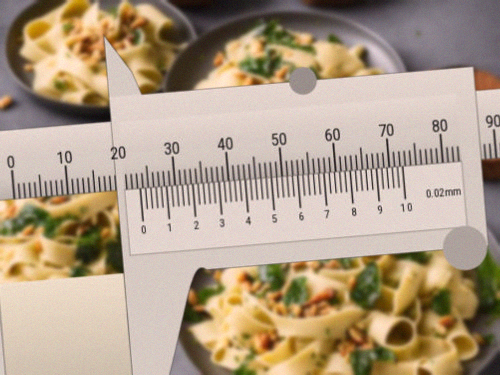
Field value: mm 23.5
